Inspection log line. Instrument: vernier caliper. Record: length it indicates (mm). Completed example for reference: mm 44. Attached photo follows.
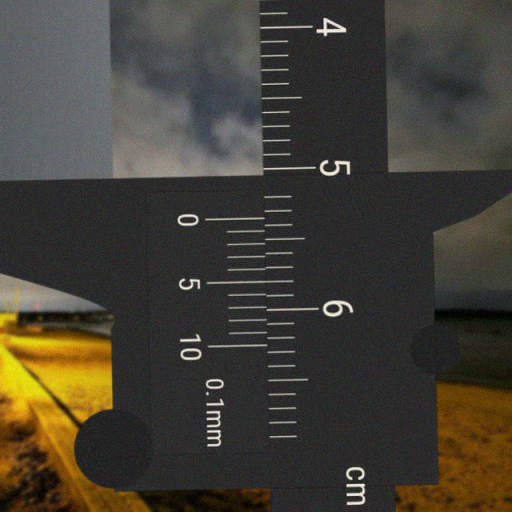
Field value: mm 53.5
